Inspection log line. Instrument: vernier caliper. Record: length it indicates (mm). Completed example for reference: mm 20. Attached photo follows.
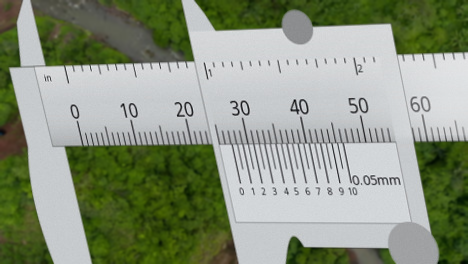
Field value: mm 27.2
